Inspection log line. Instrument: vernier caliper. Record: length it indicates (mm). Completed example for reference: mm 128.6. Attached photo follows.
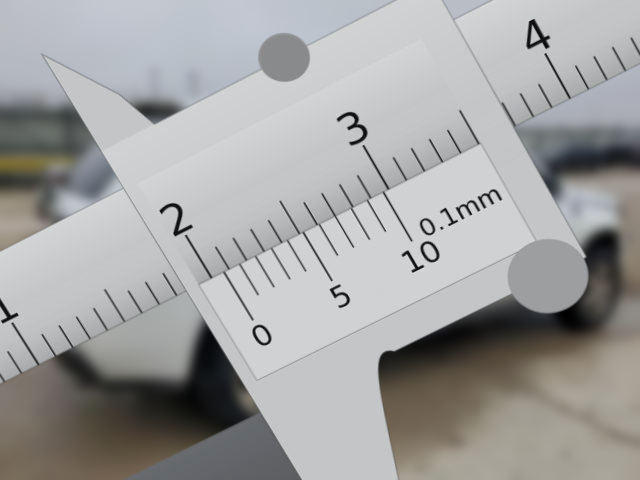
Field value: mm 20.7
